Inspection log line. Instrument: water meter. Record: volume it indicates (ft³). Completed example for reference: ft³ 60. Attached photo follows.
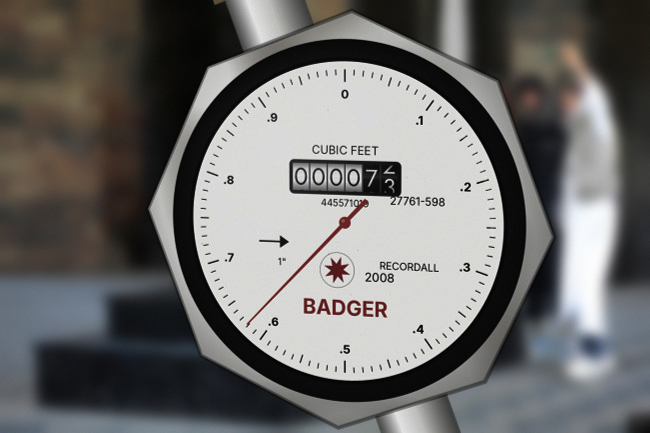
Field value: ft³ 72.62
